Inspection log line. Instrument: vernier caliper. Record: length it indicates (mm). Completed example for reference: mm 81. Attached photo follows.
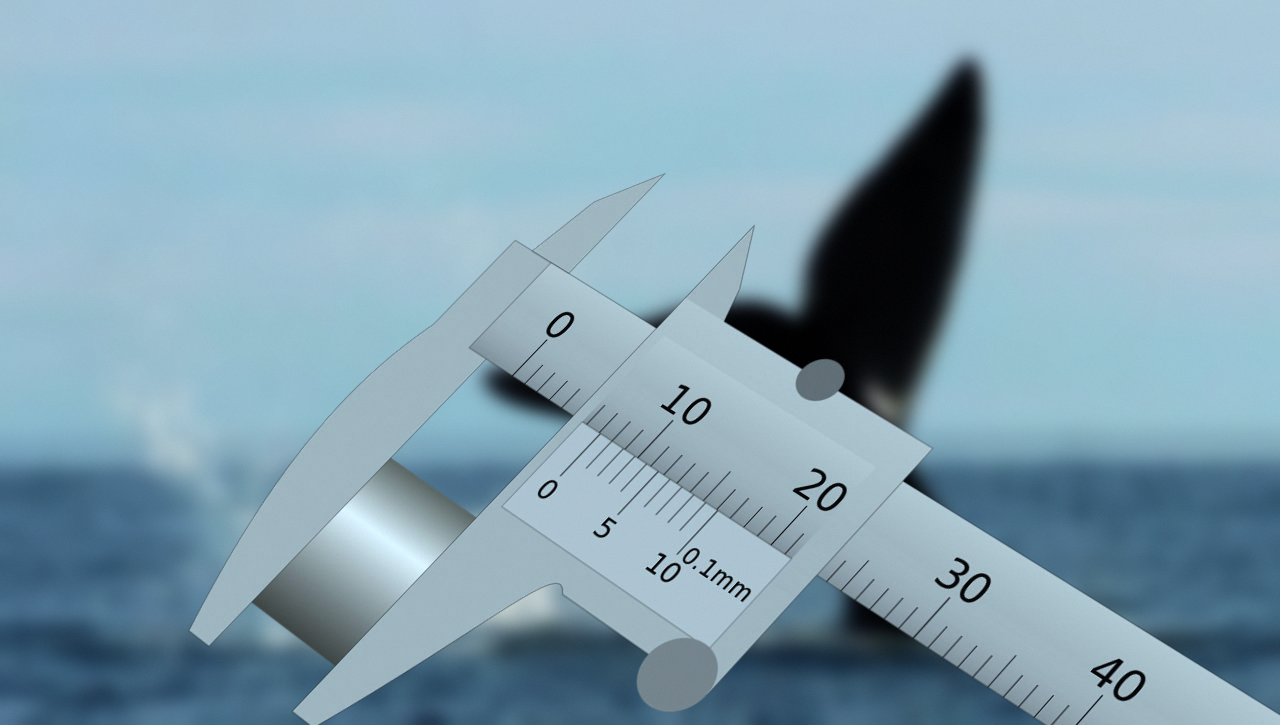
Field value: mm 7.1
